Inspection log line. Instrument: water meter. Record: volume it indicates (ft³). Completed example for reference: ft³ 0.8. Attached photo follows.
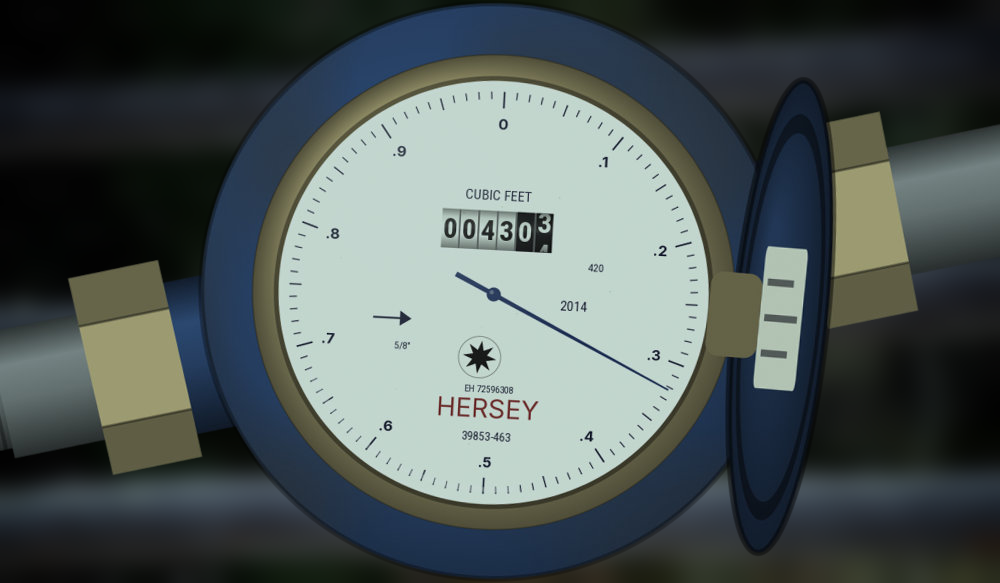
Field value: ft³ 4303.32
